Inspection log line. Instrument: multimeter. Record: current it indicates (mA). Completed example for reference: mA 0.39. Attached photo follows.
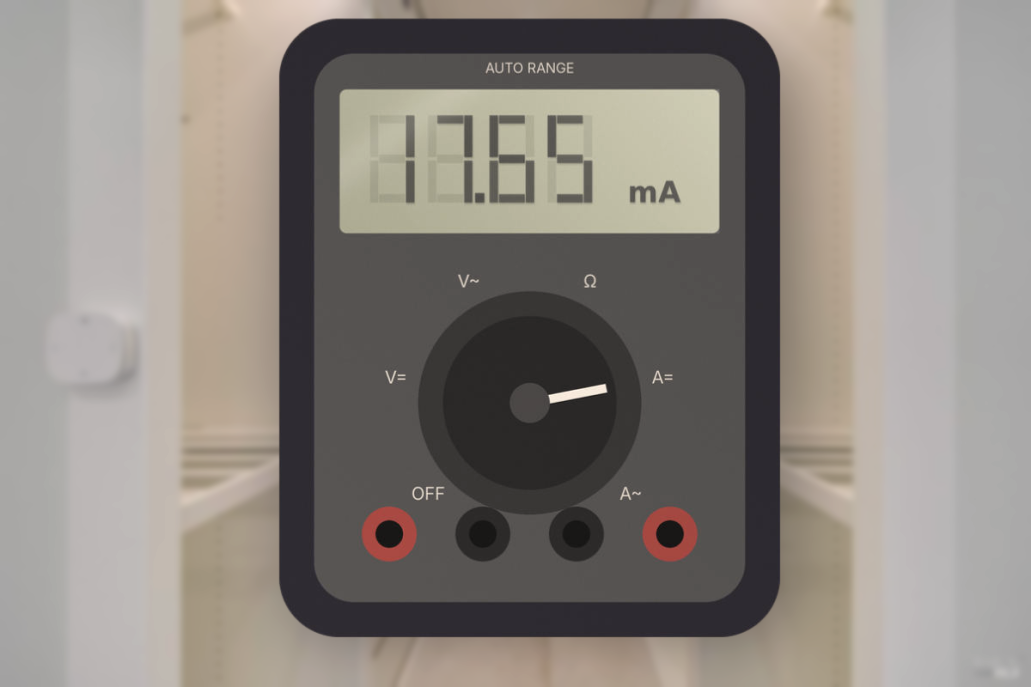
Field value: mA 17.65
